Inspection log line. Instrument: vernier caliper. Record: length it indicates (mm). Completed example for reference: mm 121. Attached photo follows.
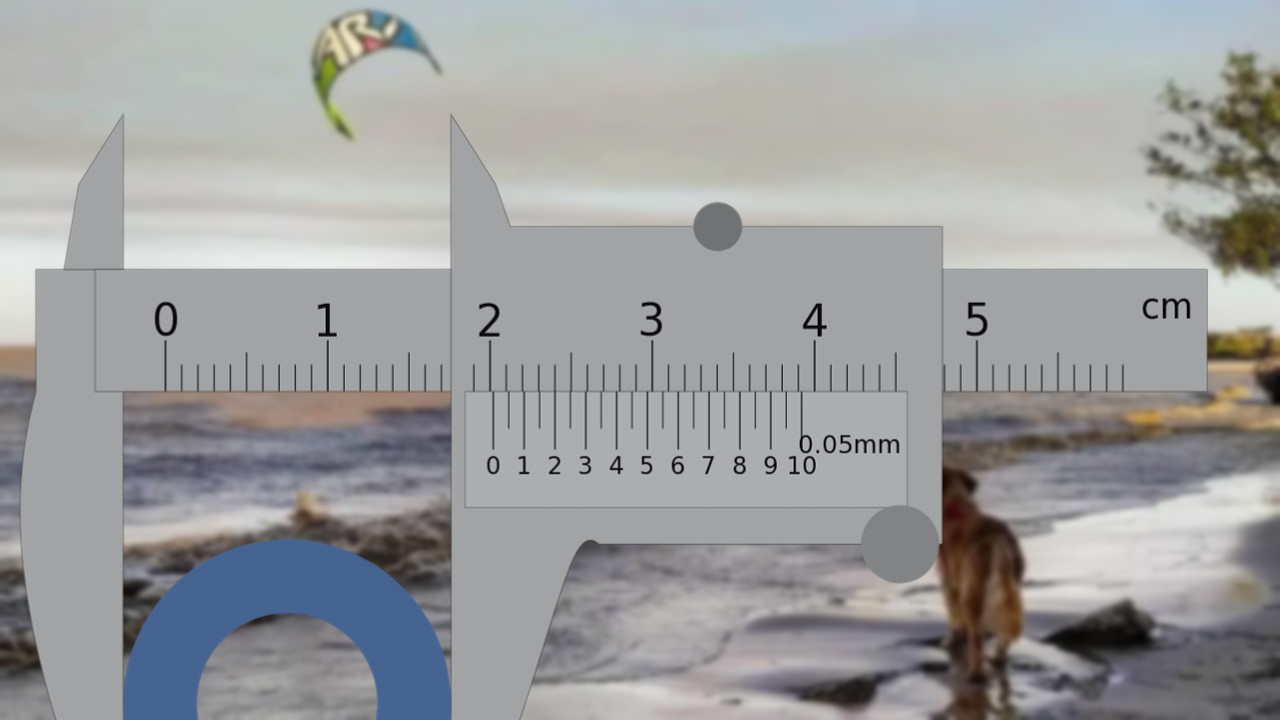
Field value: mm 20.2
